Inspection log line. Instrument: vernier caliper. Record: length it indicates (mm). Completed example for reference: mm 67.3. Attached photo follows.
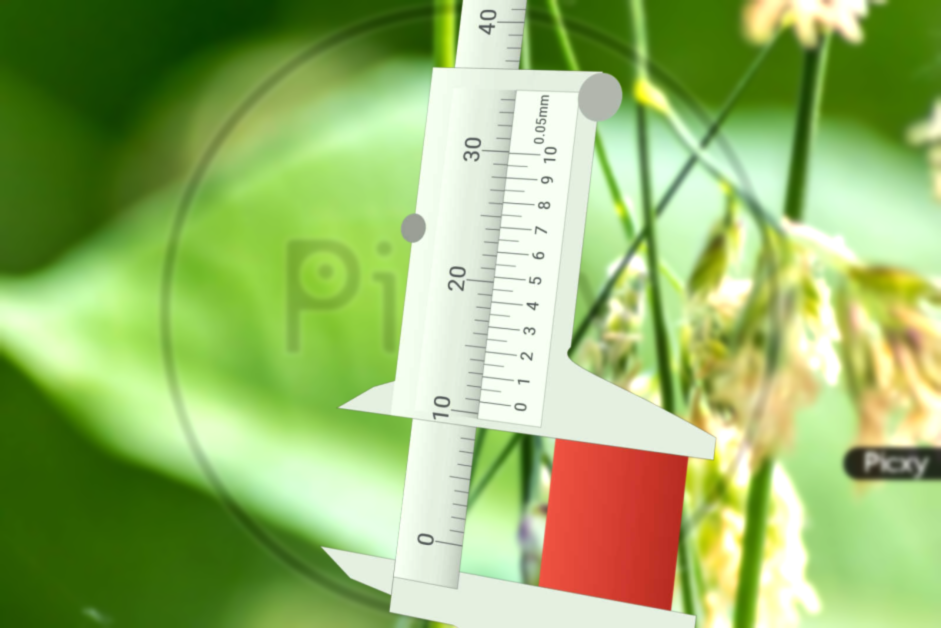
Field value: mm 10.9
